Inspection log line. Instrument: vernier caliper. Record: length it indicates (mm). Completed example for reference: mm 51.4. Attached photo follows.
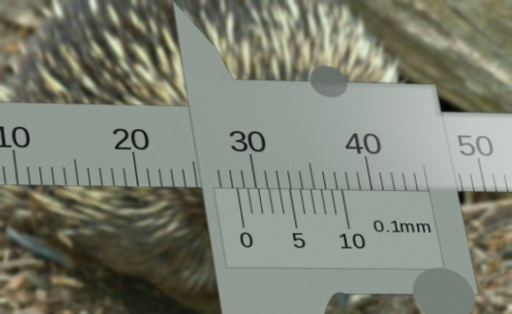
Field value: mm 28.4
